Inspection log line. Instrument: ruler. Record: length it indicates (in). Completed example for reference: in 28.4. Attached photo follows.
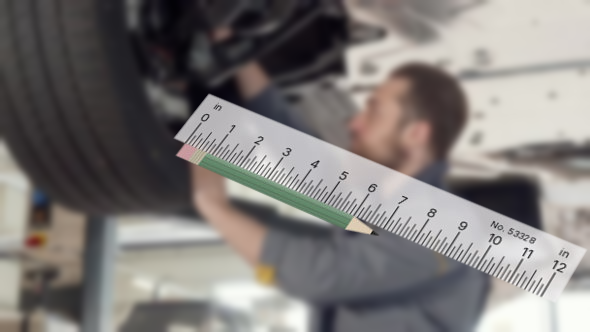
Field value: in 7
